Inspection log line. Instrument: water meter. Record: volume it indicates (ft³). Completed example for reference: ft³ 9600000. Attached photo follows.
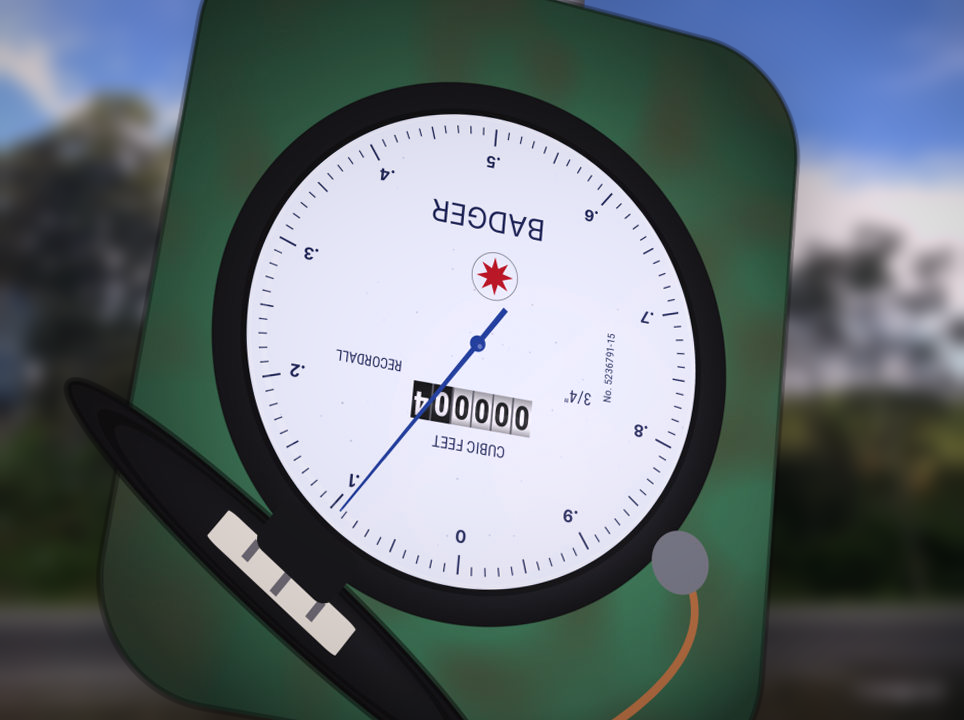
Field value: ft³ 4.09
